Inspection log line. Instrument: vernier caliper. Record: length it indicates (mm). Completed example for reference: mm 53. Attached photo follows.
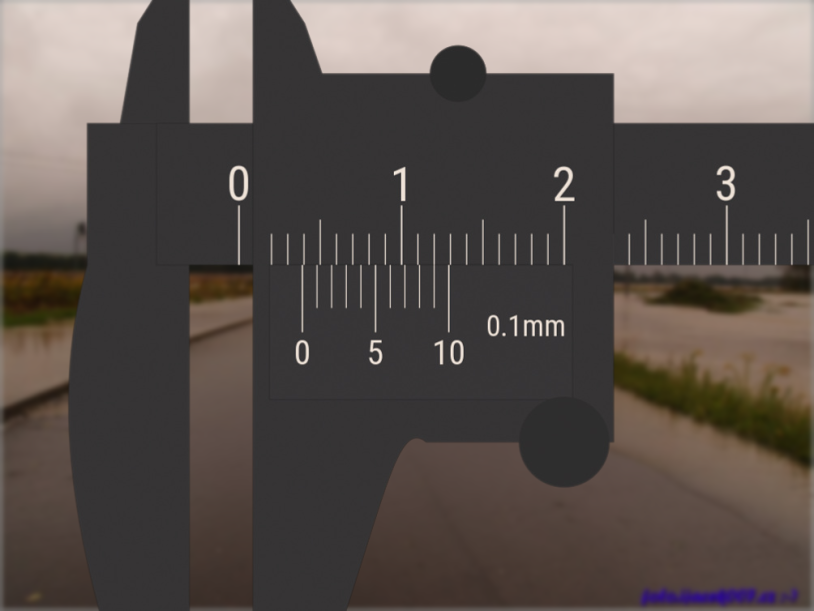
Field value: mm 3.9
